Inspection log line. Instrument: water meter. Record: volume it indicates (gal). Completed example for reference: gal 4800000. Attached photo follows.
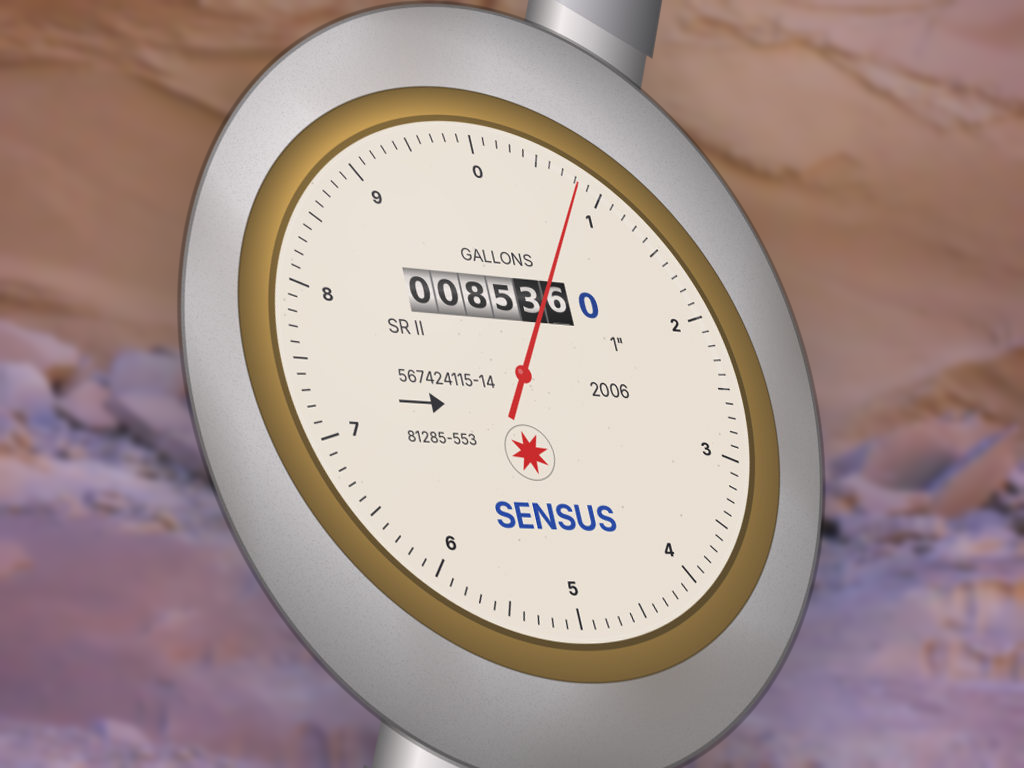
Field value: gal 85360.8
